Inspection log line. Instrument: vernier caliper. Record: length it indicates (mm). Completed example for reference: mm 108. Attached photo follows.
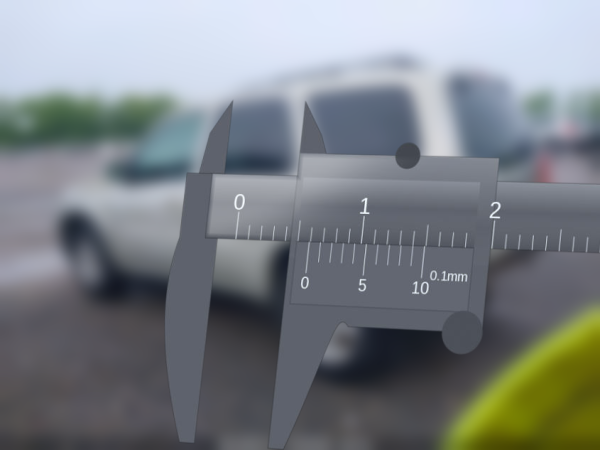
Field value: mm 5.9
